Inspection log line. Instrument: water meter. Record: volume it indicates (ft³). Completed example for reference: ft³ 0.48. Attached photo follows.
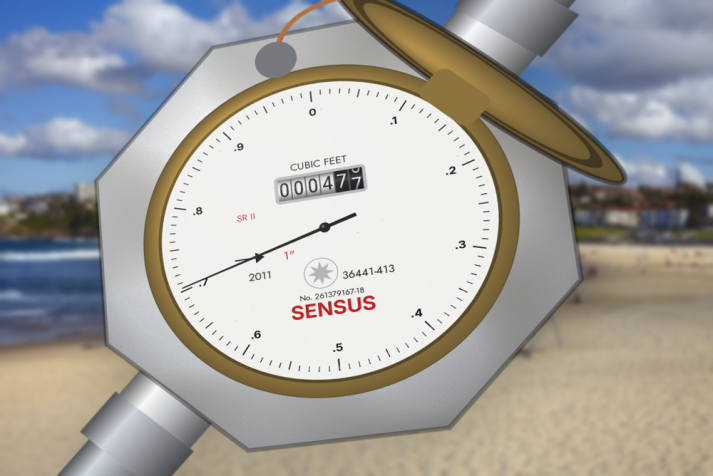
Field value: ft³ 476.70
